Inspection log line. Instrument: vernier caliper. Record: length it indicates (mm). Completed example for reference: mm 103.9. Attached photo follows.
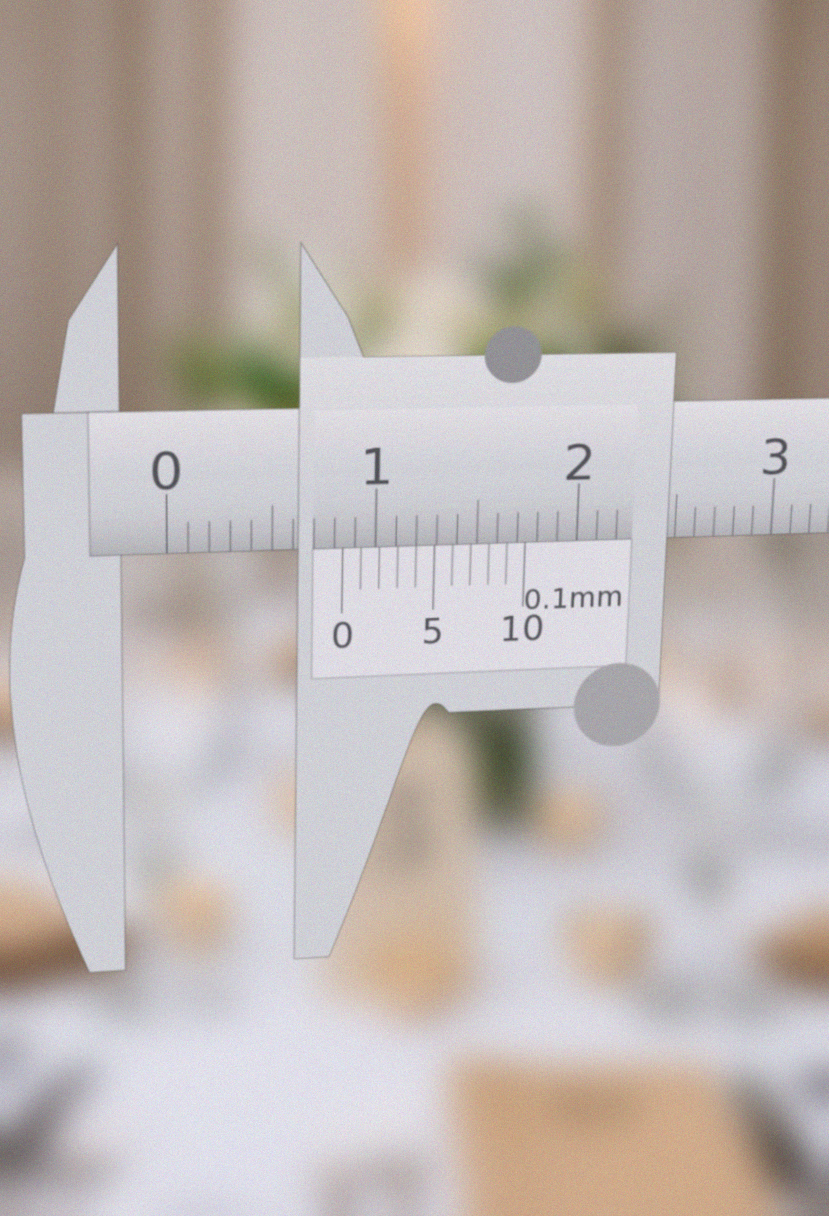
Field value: mm 8.4
